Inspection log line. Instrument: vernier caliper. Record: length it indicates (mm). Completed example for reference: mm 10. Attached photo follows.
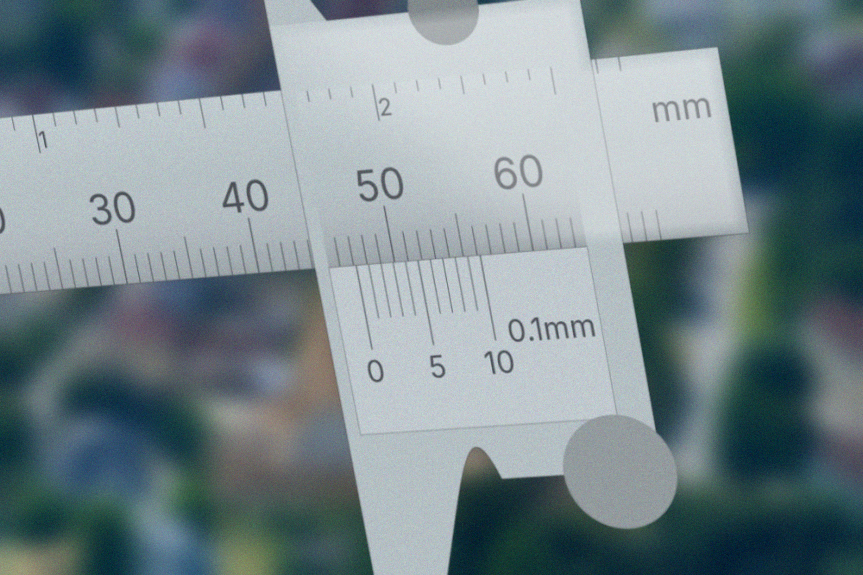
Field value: mm 47.2
